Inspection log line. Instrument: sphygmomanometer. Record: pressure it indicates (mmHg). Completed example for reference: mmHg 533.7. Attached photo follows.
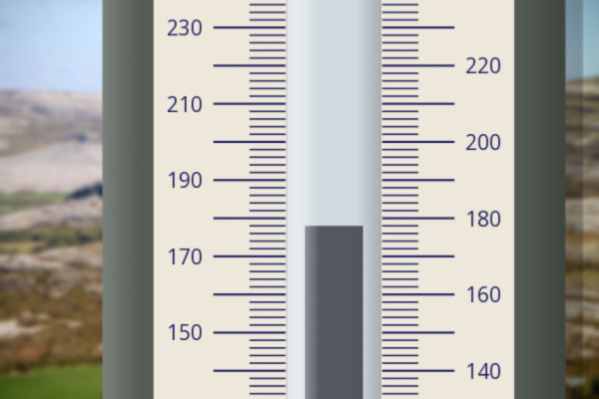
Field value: mmHg 178
